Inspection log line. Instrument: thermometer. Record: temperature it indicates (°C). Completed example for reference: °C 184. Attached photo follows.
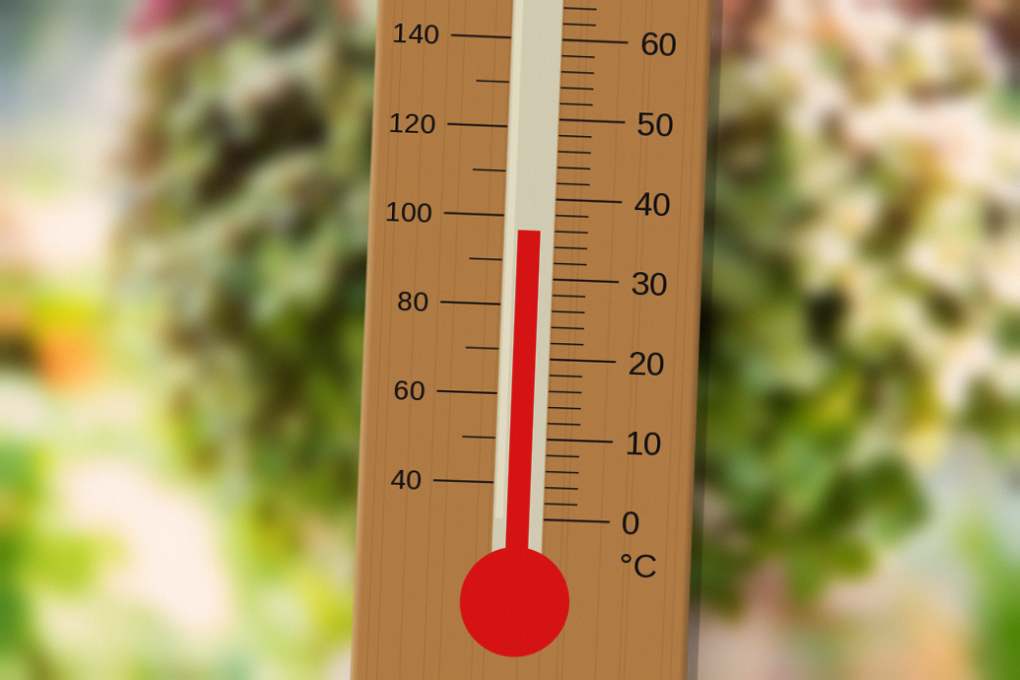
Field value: °C 36
